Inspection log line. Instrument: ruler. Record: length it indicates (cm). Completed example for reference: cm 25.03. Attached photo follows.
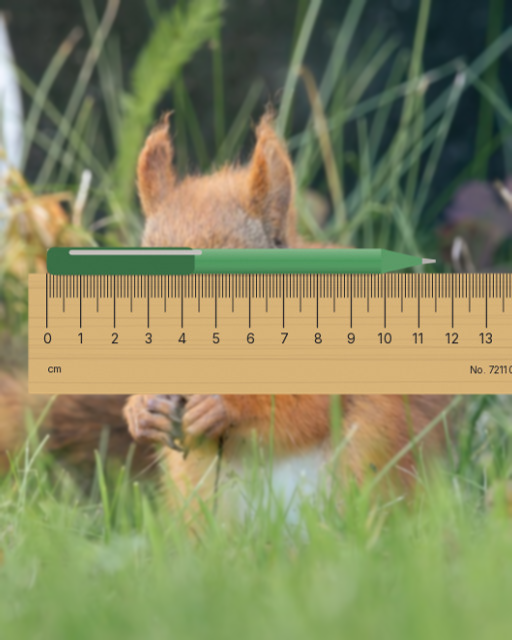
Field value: cm 11.5
